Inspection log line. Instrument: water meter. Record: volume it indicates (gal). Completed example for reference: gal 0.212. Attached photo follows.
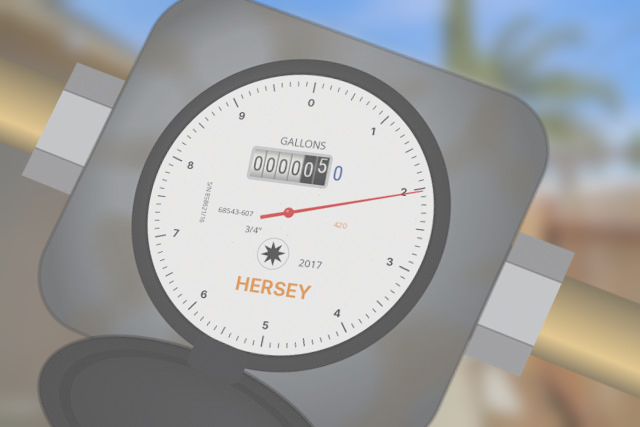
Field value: gal 52.0
